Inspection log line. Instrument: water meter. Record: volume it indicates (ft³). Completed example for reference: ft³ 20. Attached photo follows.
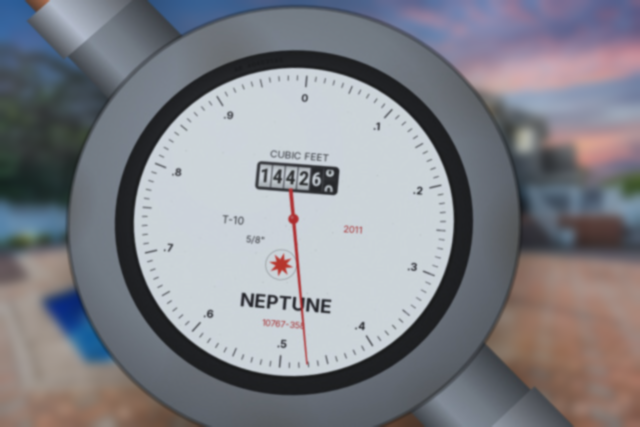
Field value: ft³ 144268.47
